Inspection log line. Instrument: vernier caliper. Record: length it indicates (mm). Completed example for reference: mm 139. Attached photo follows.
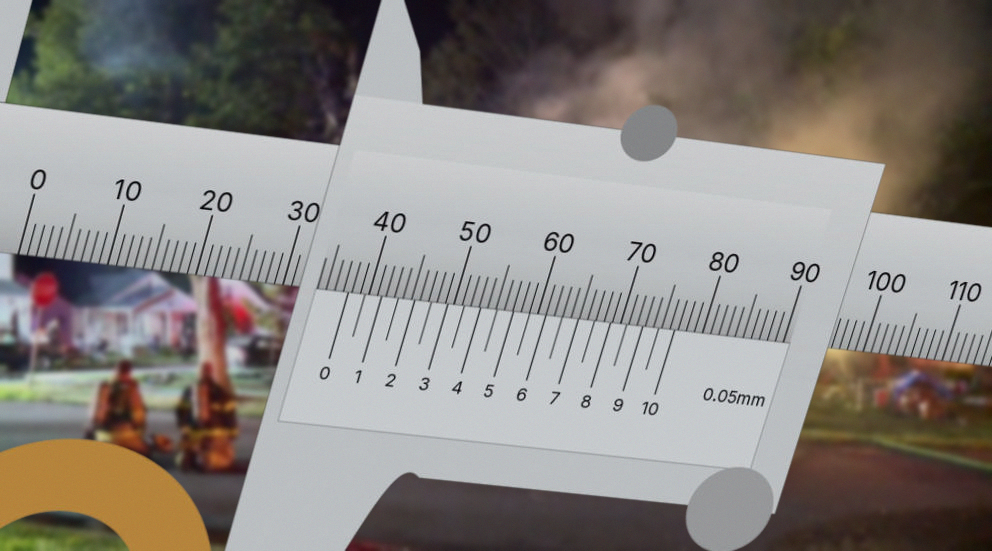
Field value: mm 37.6
